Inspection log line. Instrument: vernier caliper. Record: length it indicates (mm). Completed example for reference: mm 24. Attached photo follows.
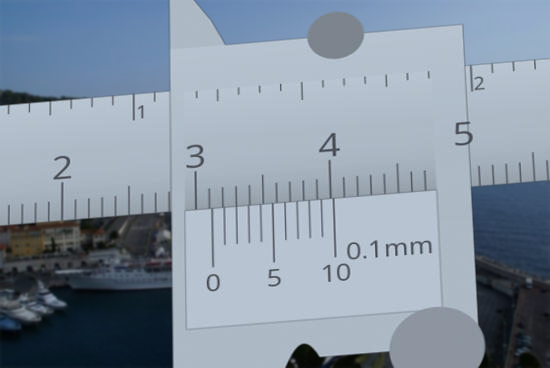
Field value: mm 31.2
